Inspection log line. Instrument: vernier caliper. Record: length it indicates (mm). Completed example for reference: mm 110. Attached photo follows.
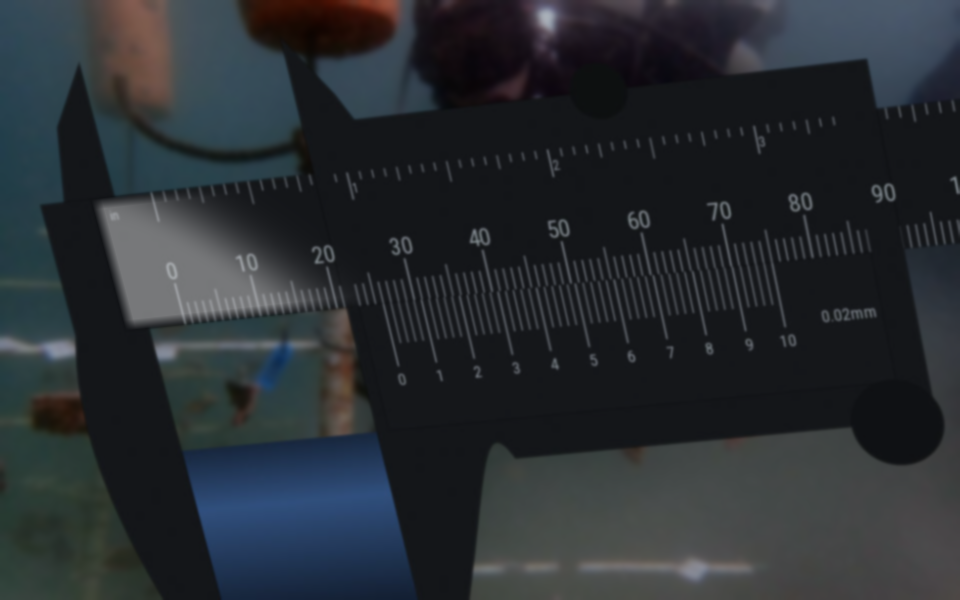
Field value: mm 26.0
